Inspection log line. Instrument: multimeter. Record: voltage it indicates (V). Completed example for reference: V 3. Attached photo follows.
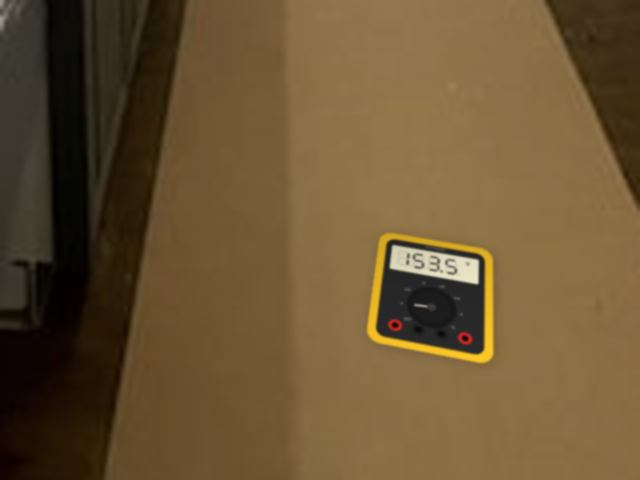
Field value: V 153.5
